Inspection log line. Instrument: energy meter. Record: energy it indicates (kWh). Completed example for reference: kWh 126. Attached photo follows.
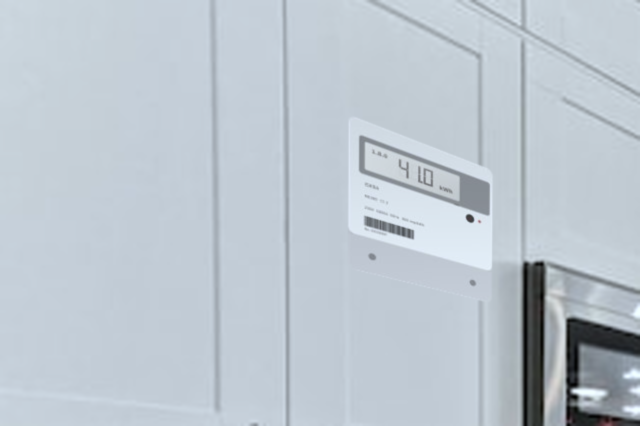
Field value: kWh 41.0
